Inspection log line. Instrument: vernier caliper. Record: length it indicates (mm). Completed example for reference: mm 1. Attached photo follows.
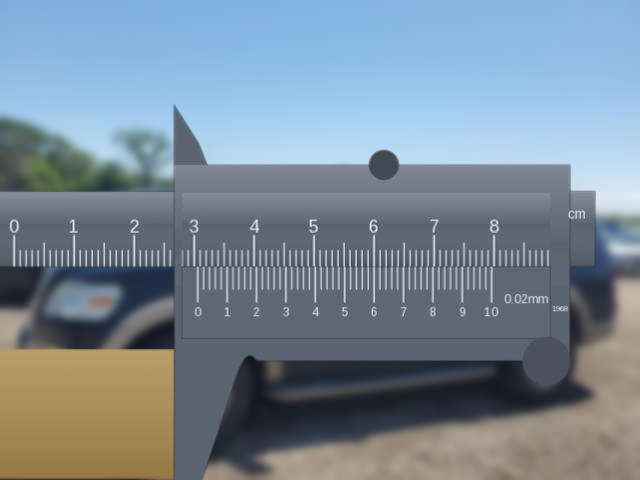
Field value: mm 30.6
